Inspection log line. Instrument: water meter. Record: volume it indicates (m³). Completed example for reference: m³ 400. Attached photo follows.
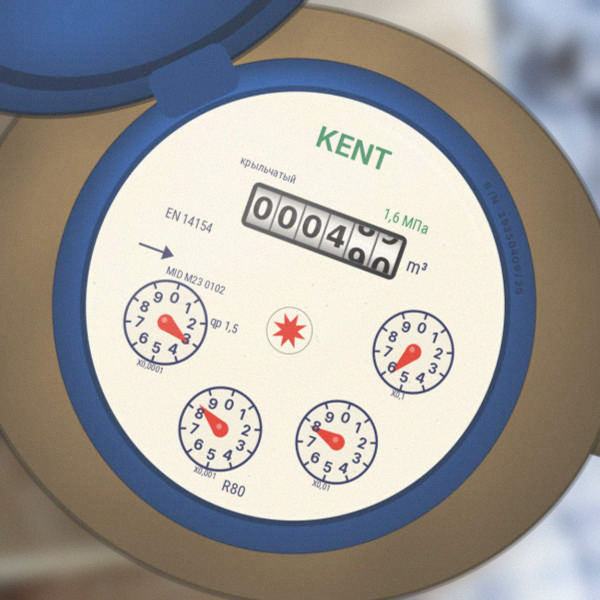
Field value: m³ 489.5783
